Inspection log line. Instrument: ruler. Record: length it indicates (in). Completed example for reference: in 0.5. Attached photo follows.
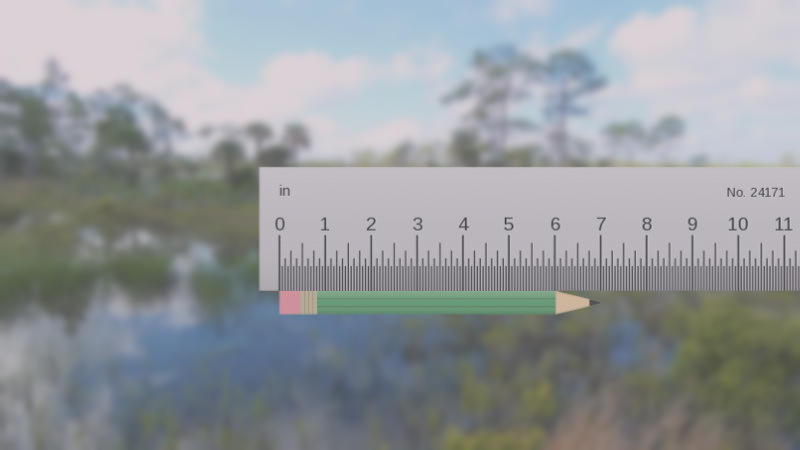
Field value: in 7
